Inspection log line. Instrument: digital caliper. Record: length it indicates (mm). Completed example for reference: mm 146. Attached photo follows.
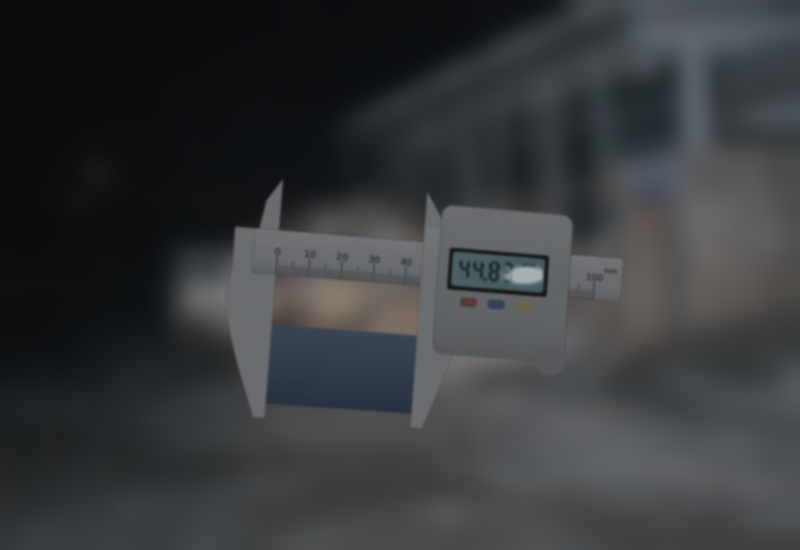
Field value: mm 44.83
